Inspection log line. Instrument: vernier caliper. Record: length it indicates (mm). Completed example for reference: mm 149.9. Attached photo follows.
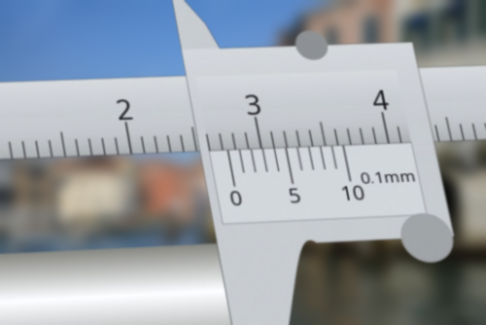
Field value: mm 27.4
